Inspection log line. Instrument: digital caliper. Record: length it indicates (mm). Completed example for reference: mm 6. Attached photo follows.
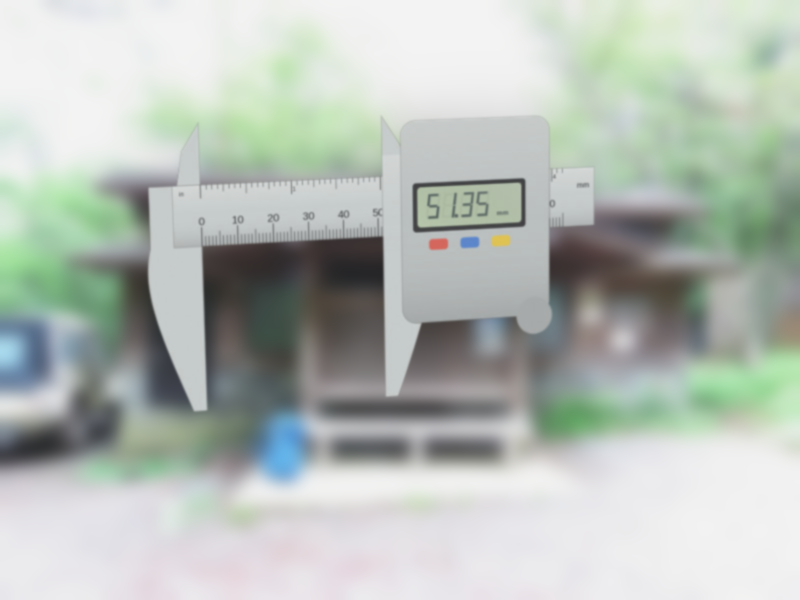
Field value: mm 51.35
